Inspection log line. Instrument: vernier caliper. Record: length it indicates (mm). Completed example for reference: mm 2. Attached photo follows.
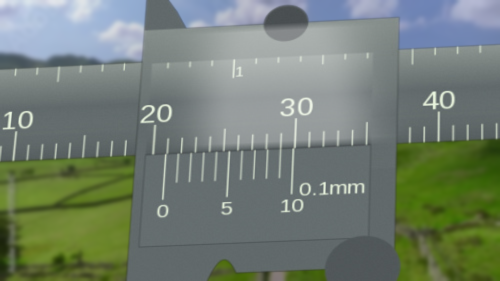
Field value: mm 20.9
